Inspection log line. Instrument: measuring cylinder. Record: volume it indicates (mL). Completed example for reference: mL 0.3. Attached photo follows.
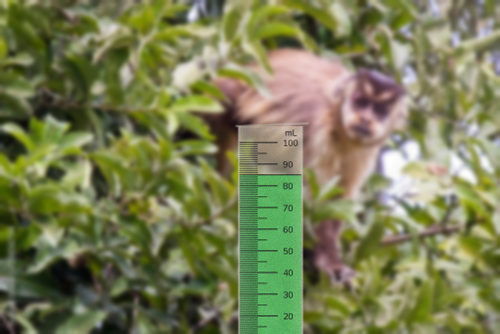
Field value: mL 85
